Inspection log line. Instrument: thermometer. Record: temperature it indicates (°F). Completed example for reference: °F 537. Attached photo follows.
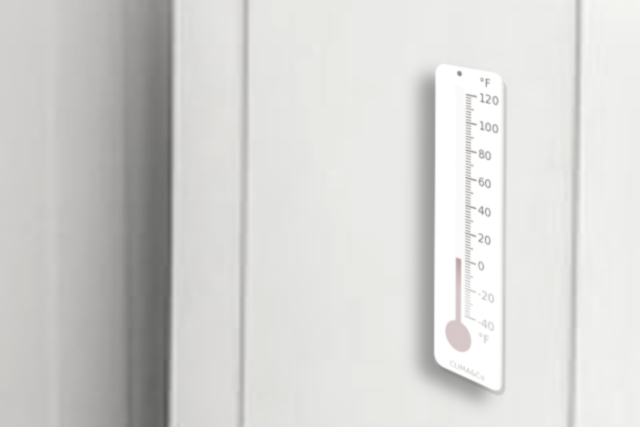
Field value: °F 0
